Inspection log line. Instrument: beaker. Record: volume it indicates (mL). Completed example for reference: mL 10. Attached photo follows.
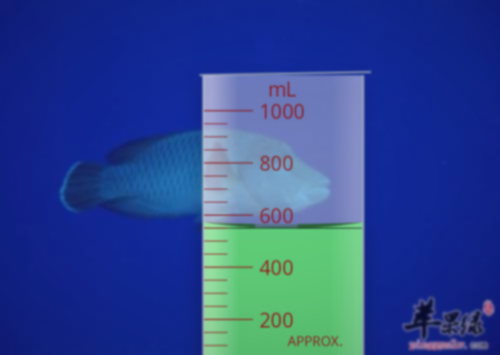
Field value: mL 550
